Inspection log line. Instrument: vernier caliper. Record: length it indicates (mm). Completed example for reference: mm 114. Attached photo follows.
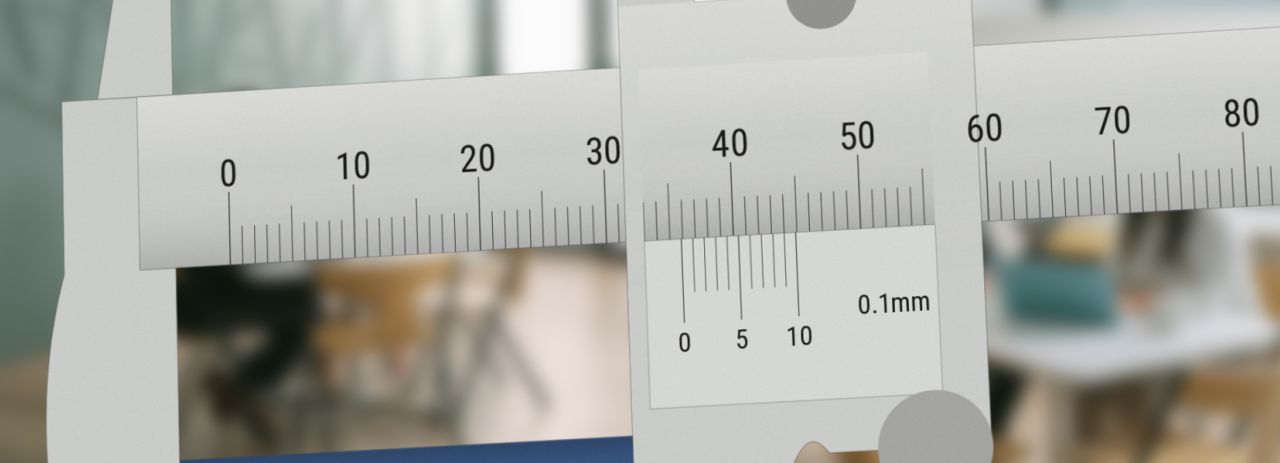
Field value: mm 35.9
